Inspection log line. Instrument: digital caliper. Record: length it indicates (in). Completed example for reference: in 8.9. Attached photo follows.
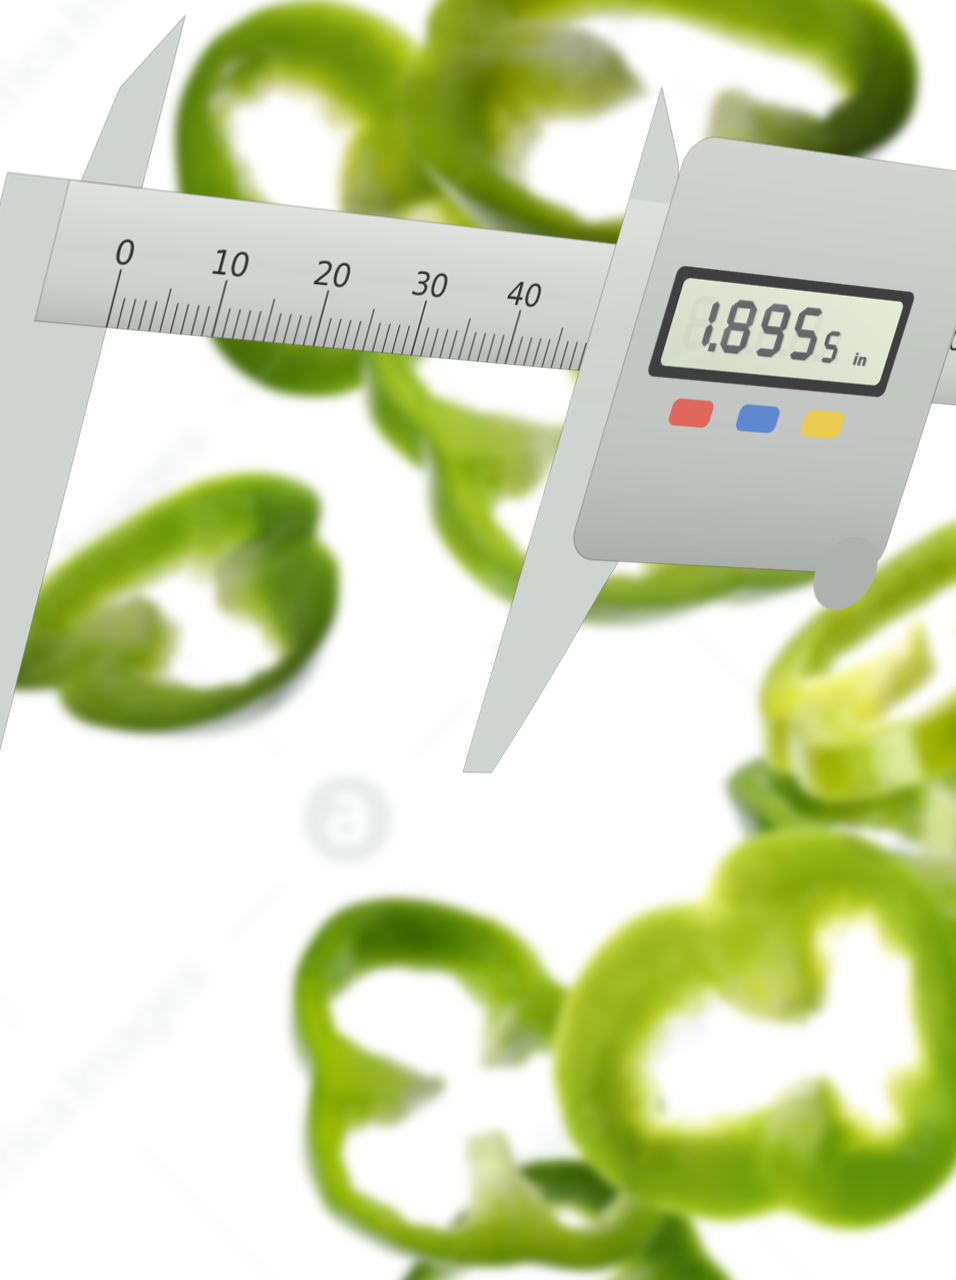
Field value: in 1.8955
